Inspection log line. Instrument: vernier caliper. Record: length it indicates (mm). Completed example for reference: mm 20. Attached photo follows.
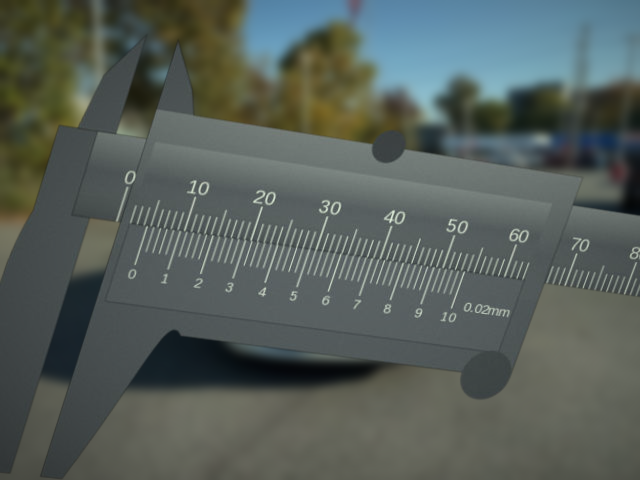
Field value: mm 4.5
